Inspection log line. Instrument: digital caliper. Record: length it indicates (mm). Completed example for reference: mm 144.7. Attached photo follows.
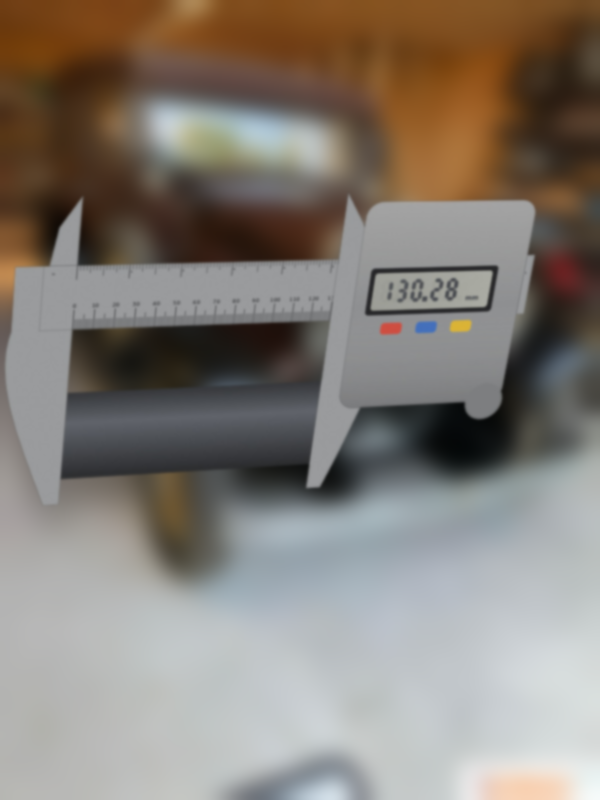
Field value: mm 130.28
